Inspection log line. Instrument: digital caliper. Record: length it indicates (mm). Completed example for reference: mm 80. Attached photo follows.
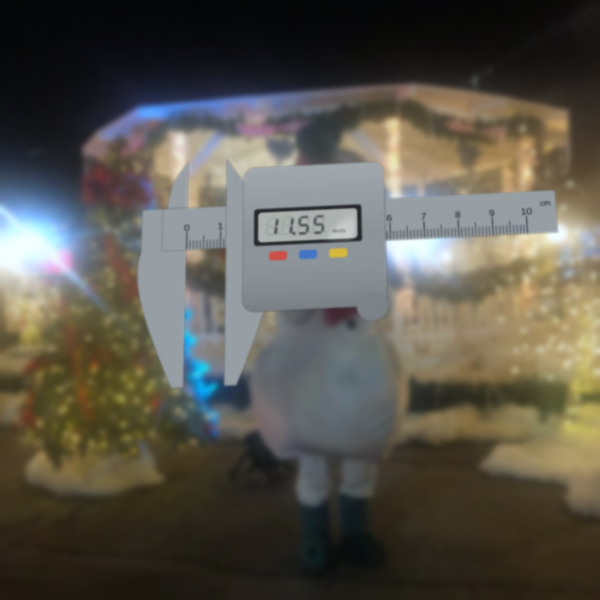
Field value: mm 11.55
